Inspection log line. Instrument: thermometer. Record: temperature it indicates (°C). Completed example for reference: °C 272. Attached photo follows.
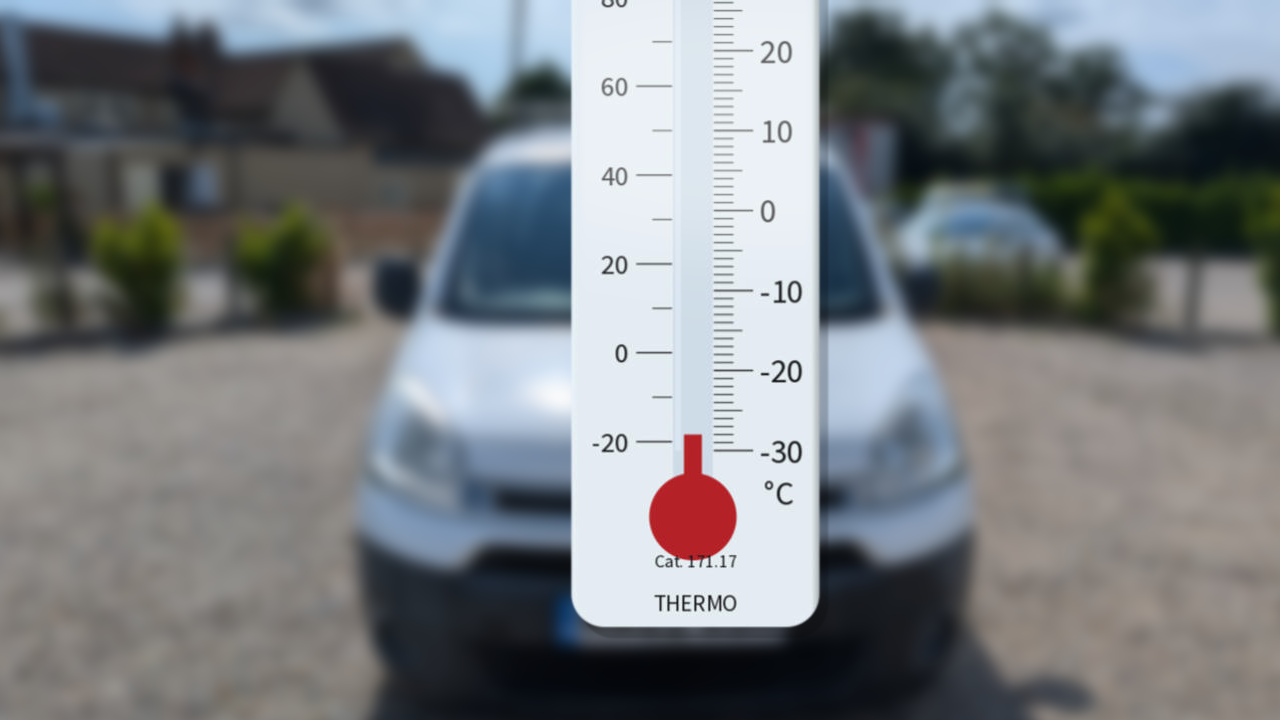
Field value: °C -28
